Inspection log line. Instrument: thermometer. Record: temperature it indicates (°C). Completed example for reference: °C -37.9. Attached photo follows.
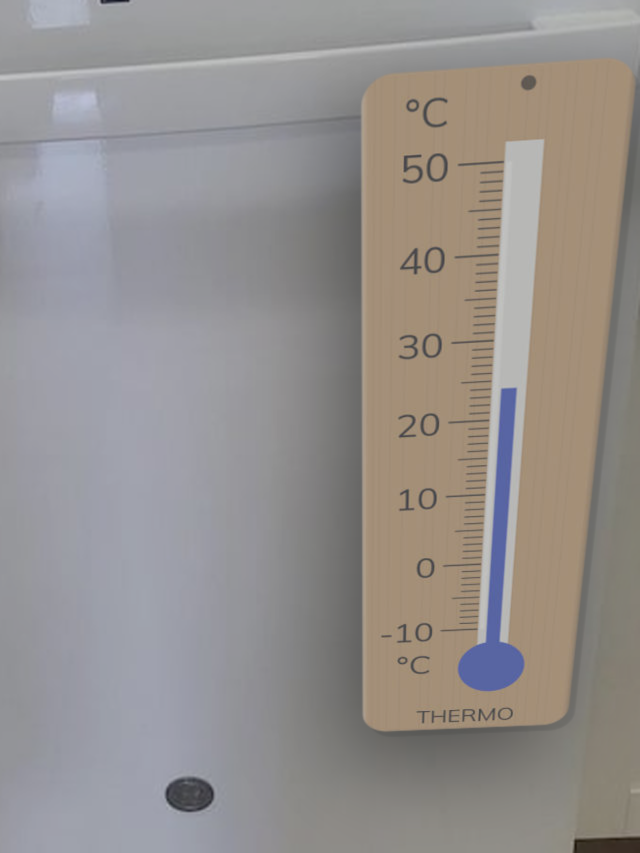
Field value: °C 24
